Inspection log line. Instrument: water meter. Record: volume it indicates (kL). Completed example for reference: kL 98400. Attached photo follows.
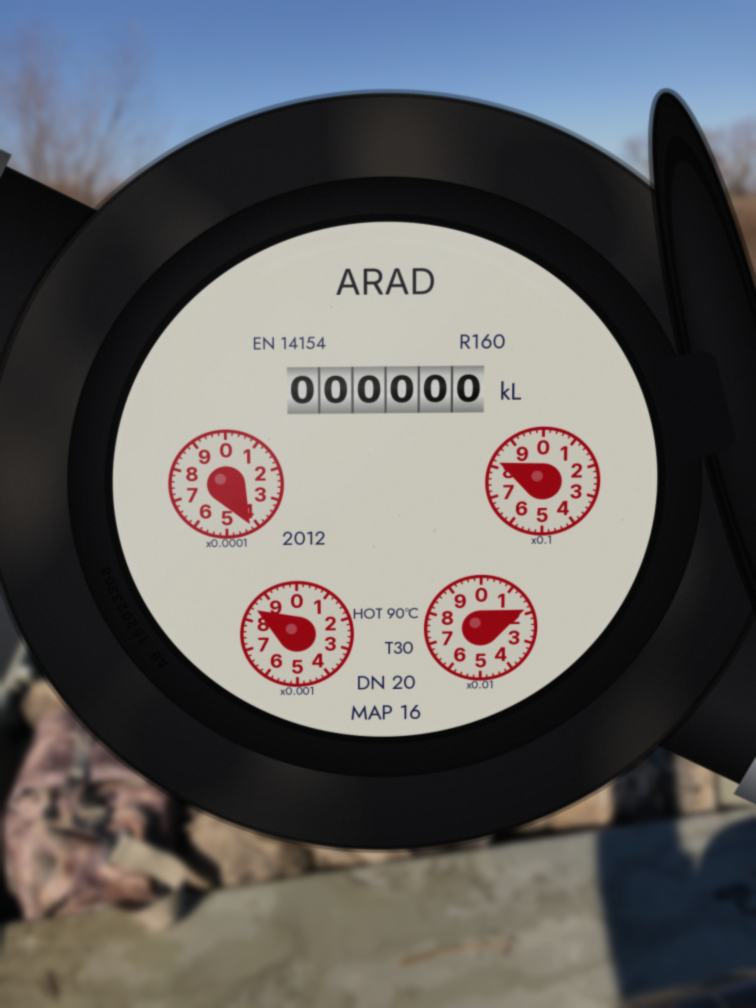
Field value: kL 0.8184
